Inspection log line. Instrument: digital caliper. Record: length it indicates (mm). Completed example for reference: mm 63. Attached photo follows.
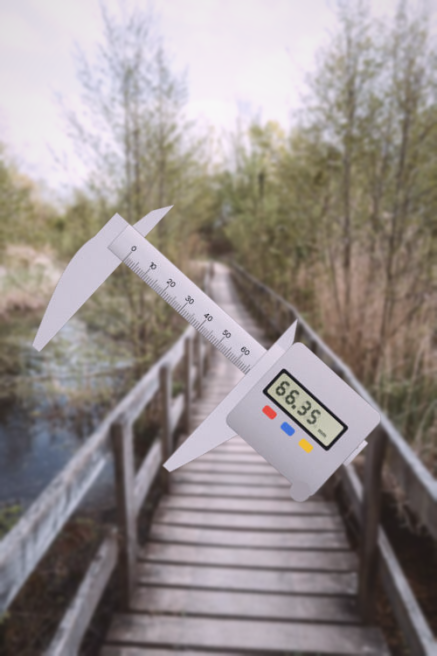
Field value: mm 66.35
